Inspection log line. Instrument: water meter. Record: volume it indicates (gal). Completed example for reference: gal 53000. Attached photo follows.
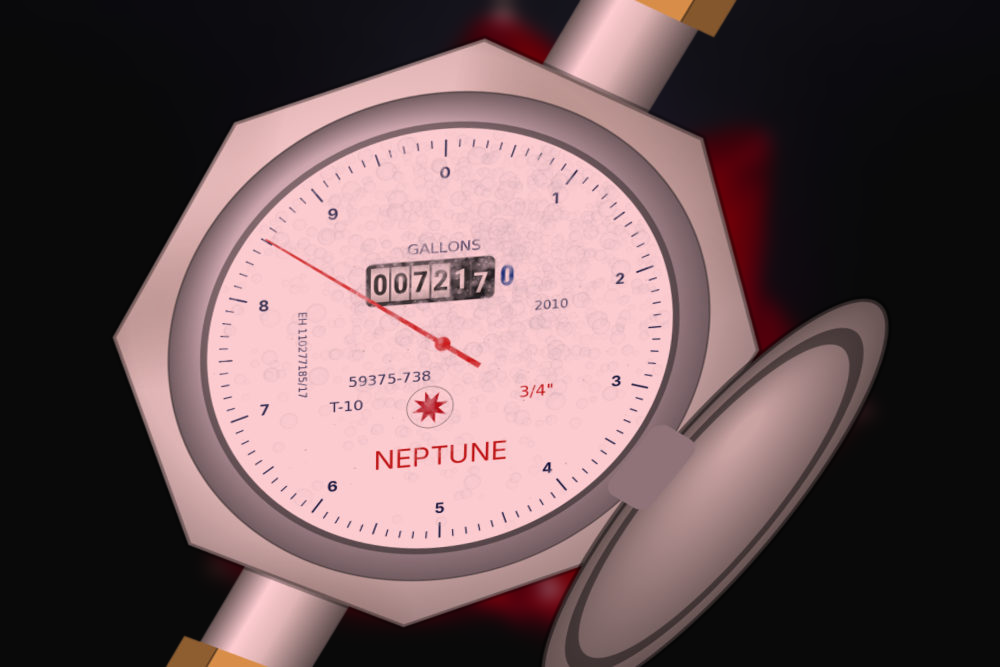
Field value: gal 72168.5
